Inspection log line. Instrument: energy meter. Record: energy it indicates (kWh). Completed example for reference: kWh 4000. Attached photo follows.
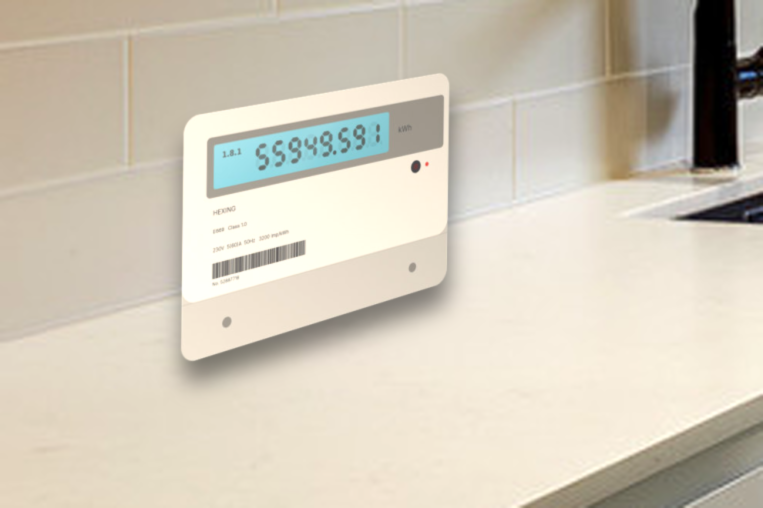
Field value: kWh 55949.591
